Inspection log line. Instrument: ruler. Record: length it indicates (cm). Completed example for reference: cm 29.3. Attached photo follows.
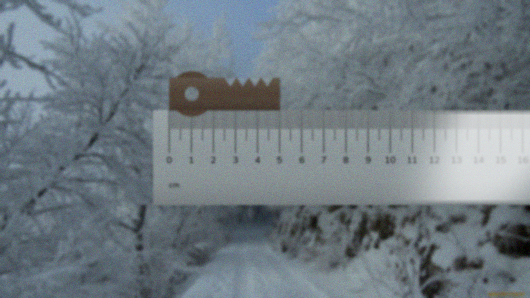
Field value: cm 5
